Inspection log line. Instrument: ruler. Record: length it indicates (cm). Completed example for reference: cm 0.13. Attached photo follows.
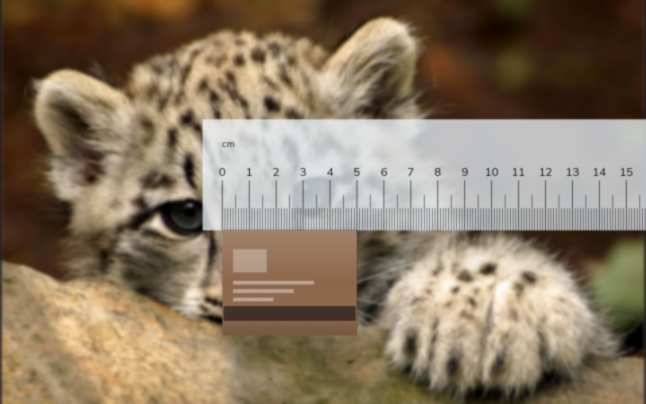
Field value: cm 5
